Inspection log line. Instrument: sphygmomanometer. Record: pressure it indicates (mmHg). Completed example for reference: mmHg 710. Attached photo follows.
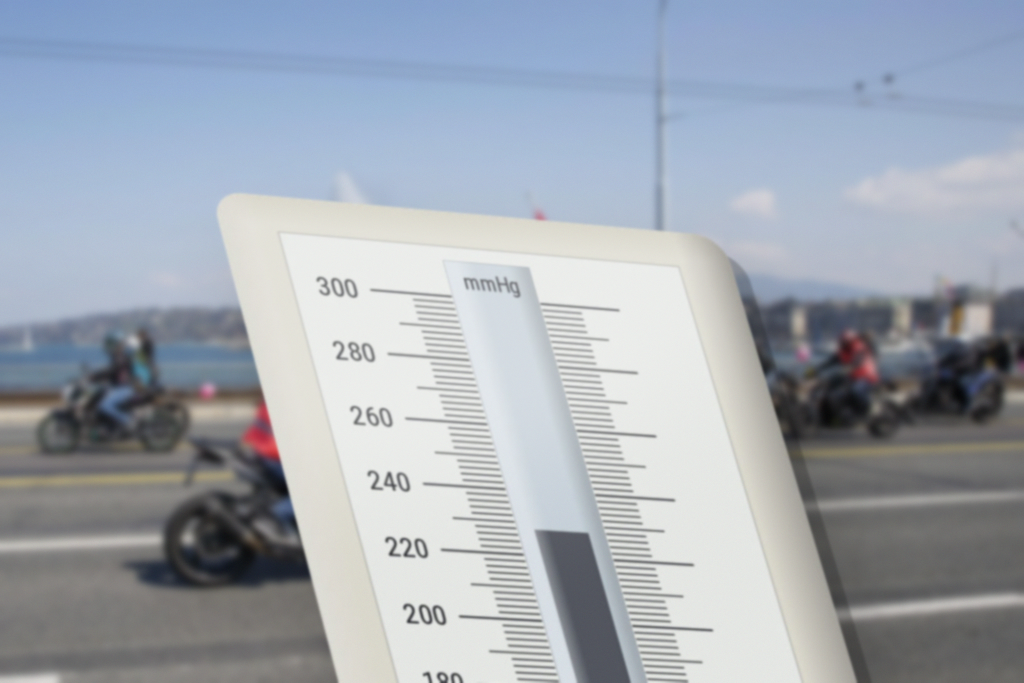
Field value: mmHg 228
